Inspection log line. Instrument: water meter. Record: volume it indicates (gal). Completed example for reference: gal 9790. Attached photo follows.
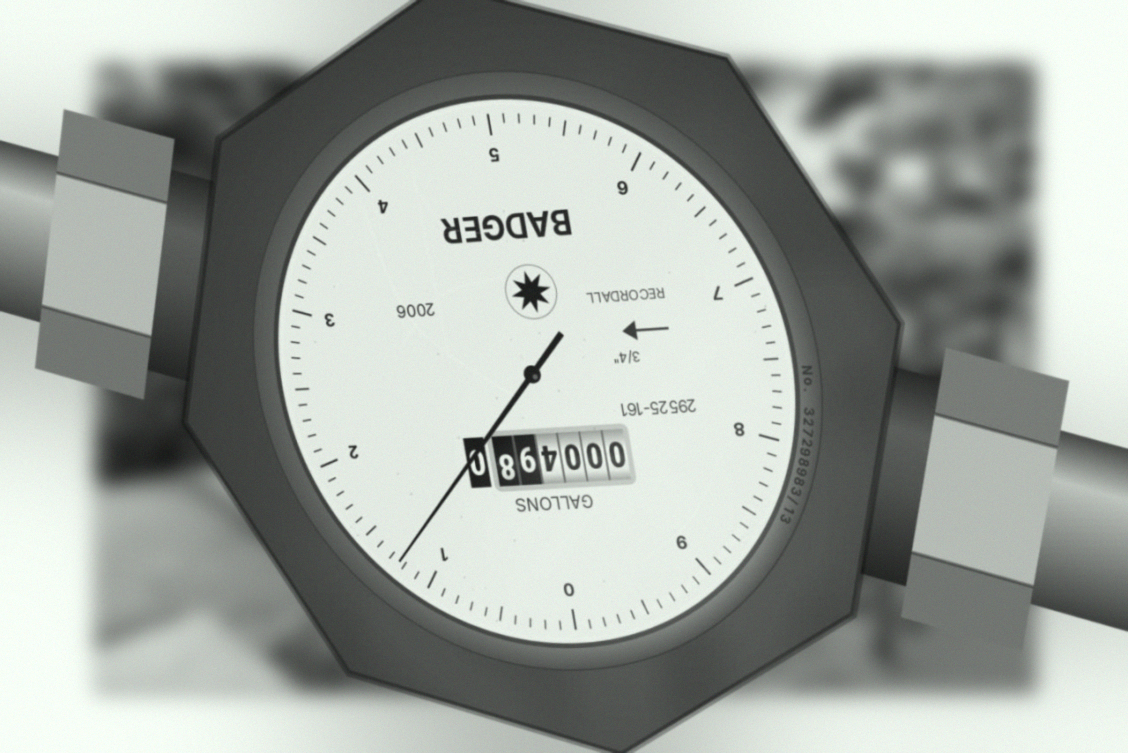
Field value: gal 4981.2
